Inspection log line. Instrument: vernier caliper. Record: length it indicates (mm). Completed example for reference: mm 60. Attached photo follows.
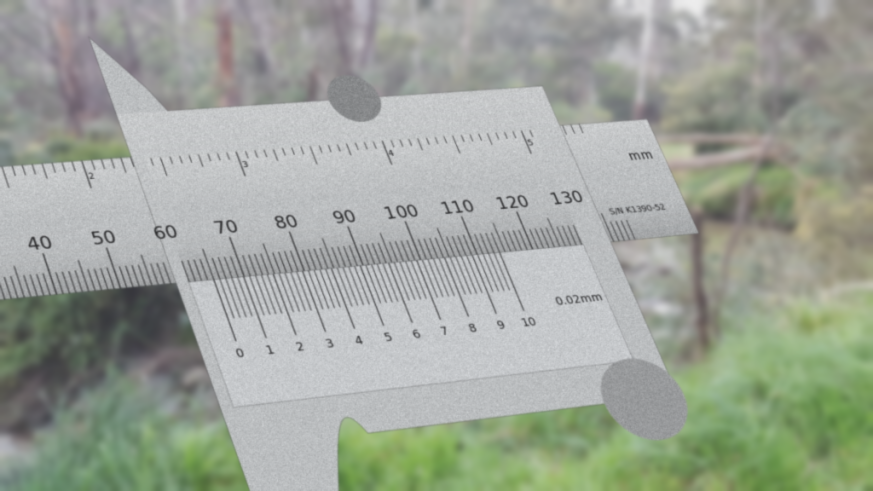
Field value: mm 65.0
